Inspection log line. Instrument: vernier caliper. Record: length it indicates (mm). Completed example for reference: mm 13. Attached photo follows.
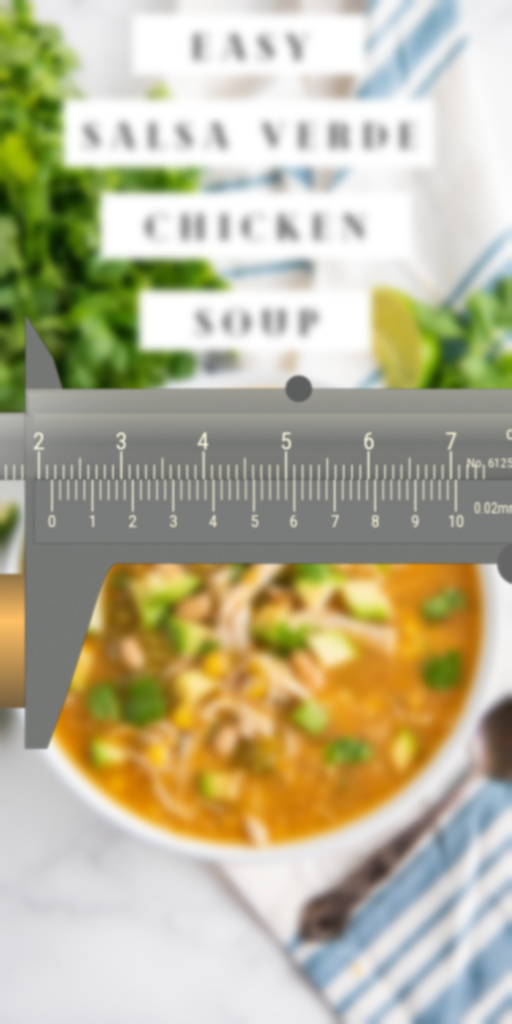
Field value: mm 21.6
